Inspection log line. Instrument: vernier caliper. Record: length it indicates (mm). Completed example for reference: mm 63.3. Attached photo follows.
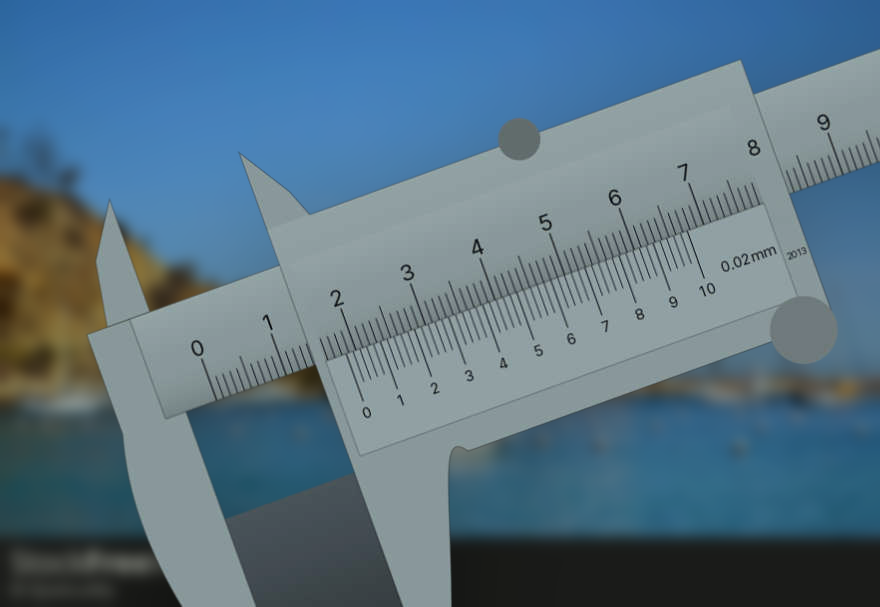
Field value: mm 18.6
